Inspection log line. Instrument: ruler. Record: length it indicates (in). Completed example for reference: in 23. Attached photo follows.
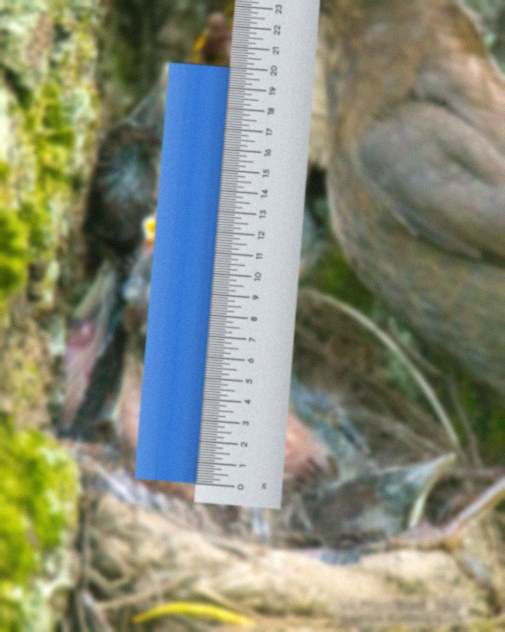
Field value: in 20
